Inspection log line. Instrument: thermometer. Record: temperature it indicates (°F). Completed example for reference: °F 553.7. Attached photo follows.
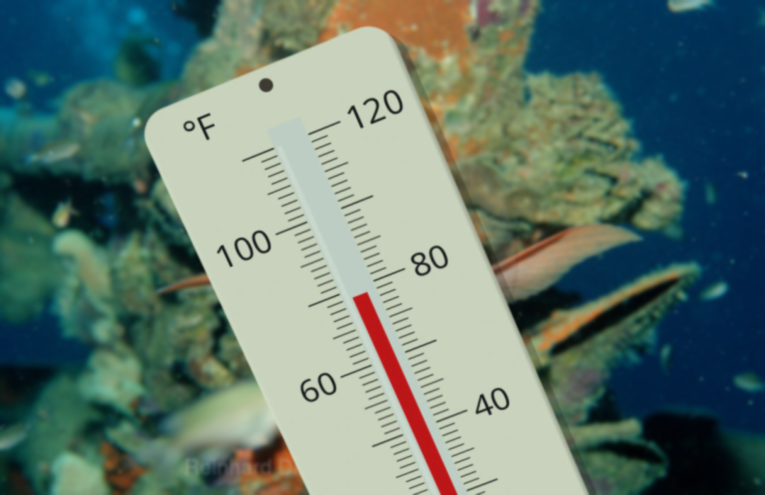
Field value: °F 78
